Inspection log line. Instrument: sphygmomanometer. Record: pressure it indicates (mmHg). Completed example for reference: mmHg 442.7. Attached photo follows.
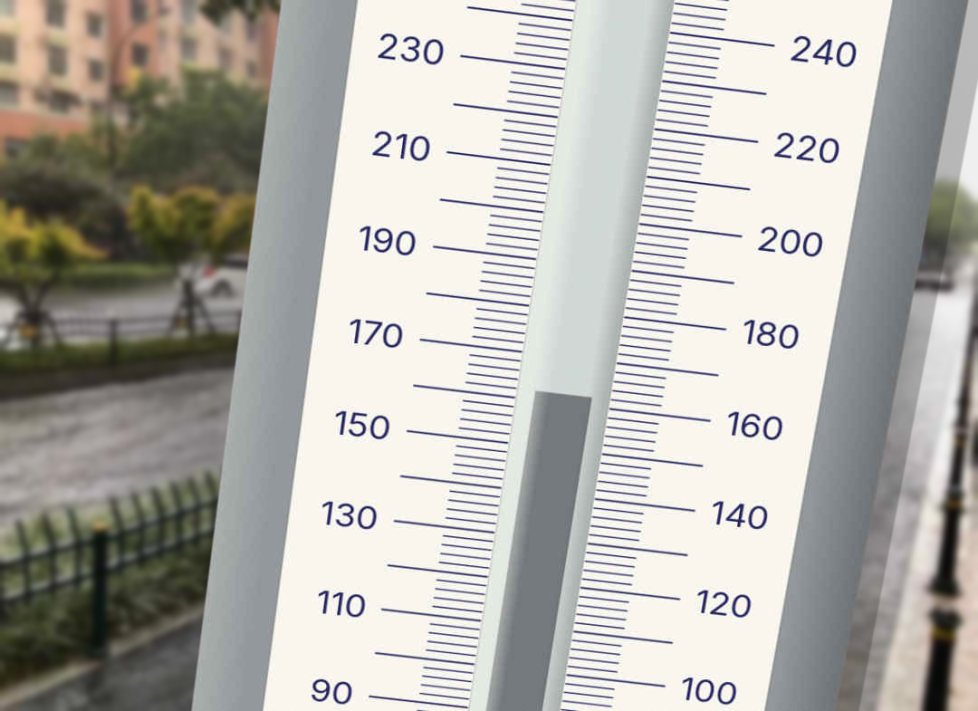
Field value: mmHg 162
